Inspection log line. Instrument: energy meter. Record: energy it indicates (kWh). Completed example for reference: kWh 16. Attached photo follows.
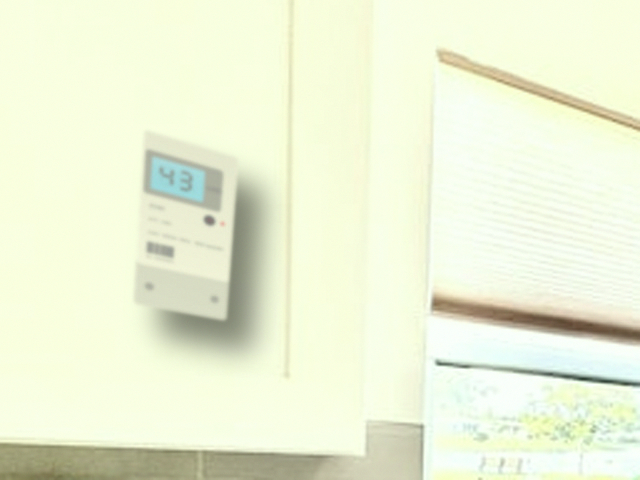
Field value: kWh 43
